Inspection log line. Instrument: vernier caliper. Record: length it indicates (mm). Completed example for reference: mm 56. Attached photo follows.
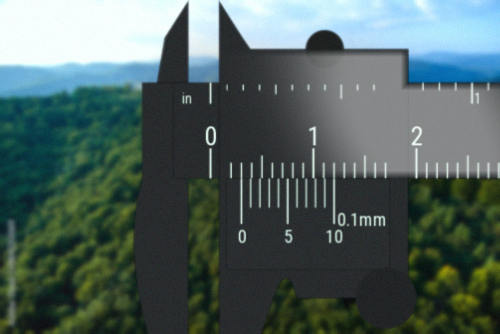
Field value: mm 3.0
